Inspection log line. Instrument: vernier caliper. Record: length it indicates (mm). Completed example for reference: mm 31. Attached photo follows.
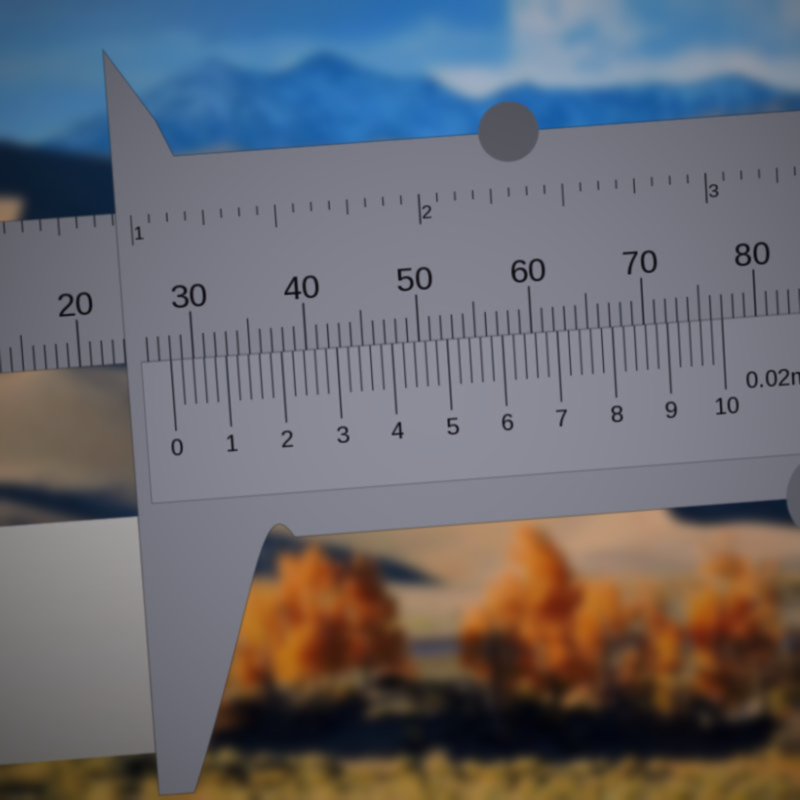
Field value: mm 28.0
